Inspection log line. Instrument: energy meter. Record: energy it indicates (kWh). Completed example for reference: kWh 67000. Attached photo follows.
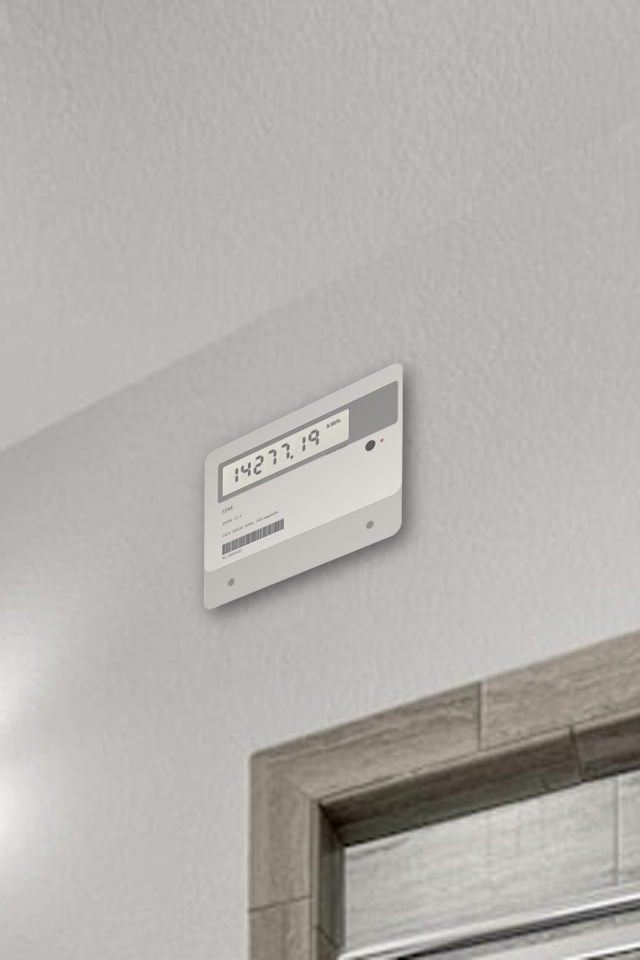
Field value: kWh 14277.19
